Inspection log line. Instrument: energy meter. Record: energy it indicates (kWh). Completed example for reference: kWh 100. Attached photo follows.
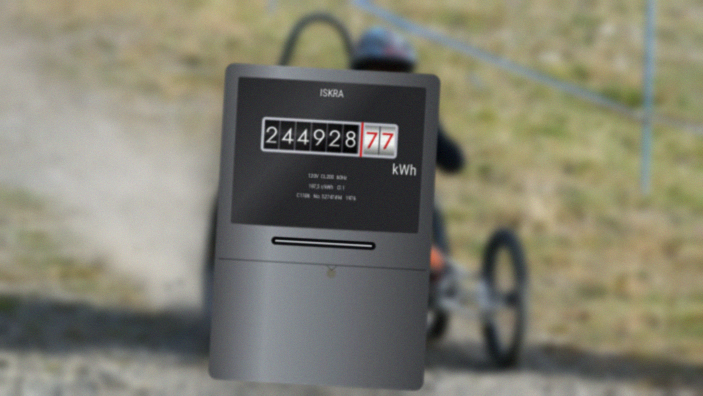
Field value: kWh 244928.77
